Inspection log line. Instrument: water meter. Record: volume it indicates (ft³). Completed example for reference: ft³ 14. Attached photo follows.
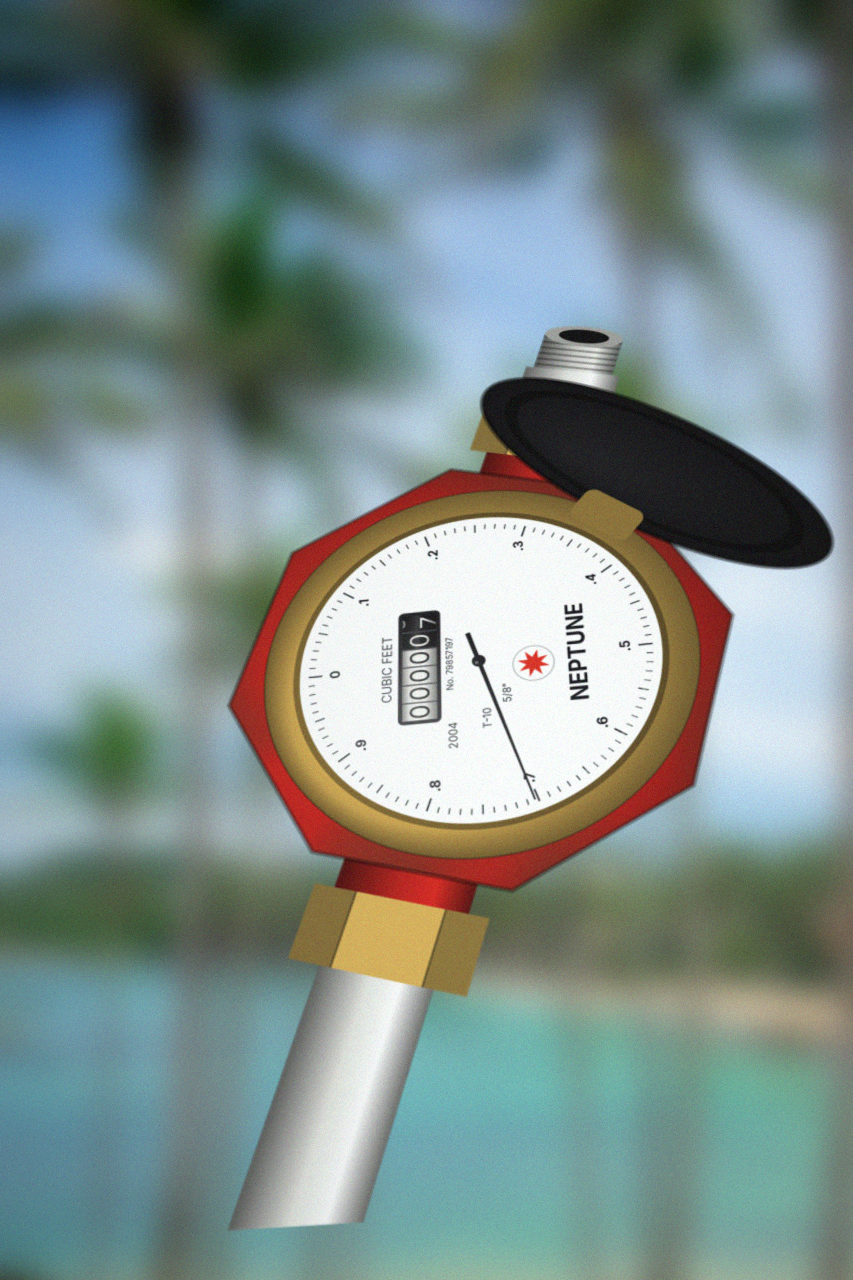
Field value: ft³ 6.70
